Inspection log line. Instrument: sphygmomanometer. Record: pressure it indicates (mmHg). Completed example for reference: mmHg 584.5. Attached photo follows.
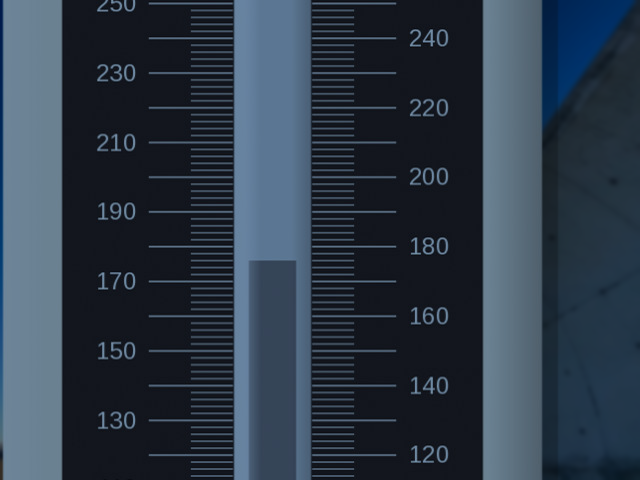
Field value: mmHg 176
